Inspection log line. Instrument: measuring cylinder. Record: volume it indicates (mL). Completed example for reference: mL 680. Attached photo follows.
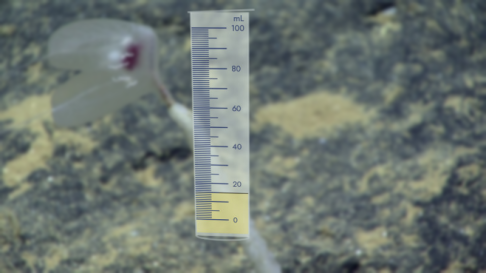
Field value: mL 15
